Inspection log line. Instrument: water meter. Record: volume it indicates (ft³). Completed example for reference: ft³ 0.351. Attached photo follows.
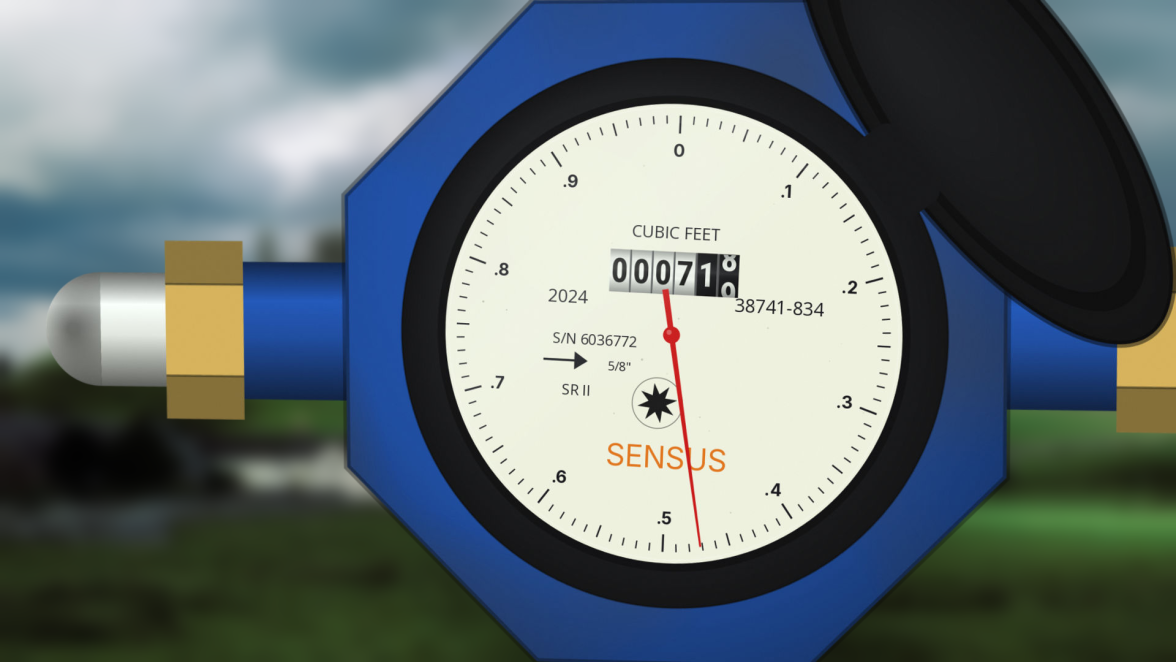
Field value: ft³ 718.47
